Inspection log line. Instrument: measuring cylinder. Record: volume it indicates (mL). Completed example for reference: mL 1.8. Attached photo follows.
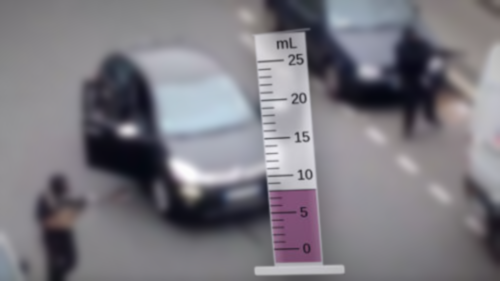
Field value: mL 8
